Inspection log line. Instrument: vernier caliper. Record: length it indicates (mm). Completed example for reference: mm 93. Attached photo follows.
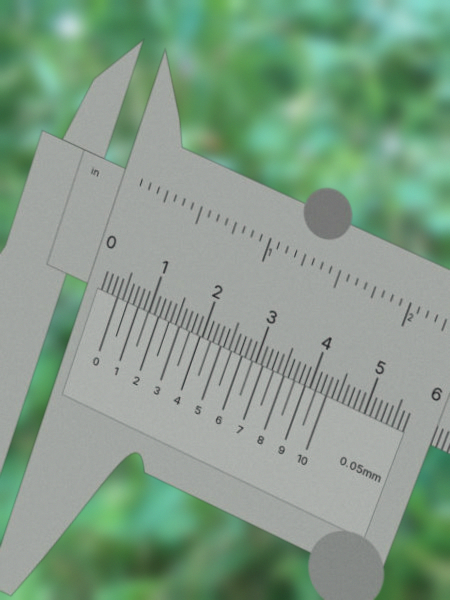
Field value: mm 4.0
